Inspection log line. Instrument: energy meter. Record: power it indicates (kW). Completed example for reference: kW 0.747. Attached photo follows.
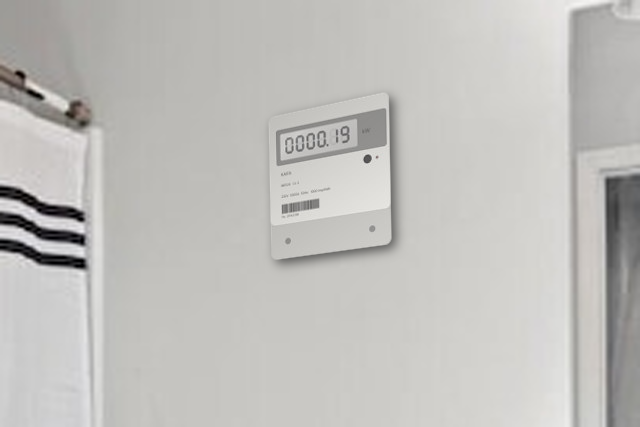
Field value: kW 0.19
